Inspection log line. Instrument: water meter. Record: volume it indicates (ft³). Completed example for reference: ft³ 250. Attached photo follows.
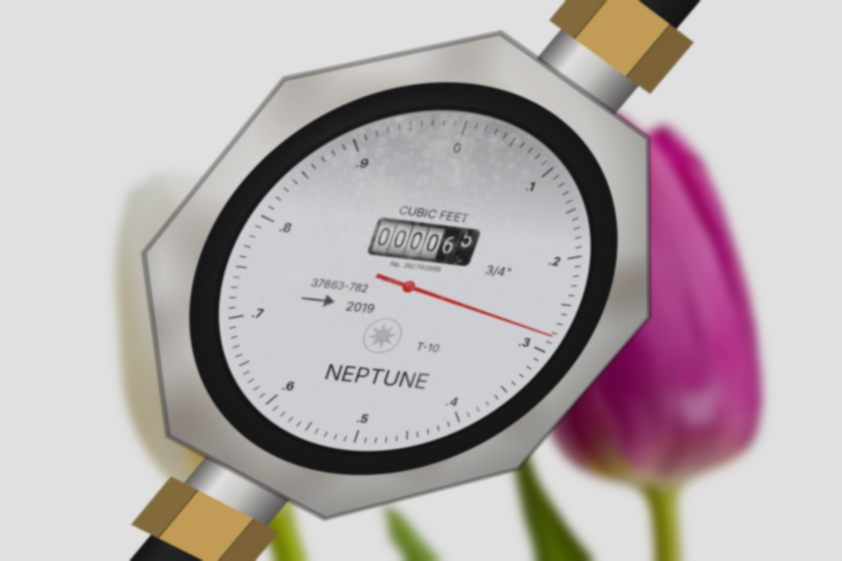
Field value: ft³ 65.28
